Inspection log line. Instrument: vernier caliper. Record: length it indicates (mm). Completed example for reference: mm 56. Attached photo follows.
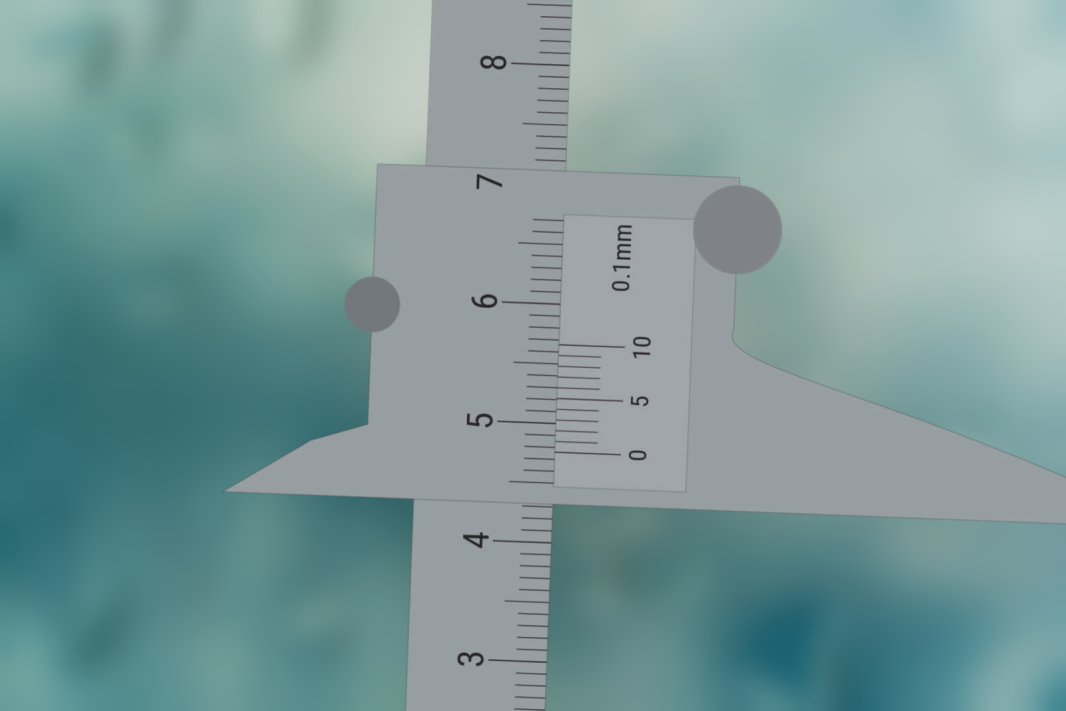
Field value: mm 47.6
